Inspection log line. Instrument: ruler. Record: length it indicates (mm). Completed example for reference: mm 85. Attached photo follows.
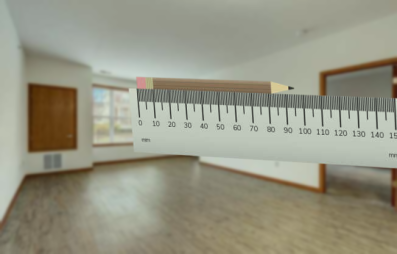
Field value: mm 95
